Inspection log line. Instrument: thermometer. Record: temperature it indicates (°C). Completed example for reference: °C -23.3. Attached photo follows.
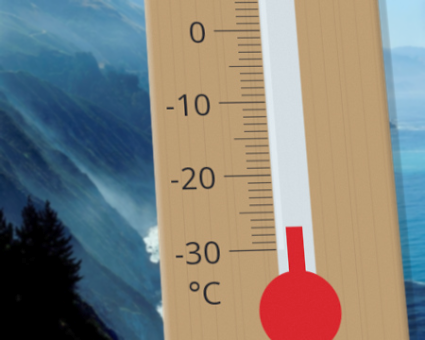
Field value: °C -27
